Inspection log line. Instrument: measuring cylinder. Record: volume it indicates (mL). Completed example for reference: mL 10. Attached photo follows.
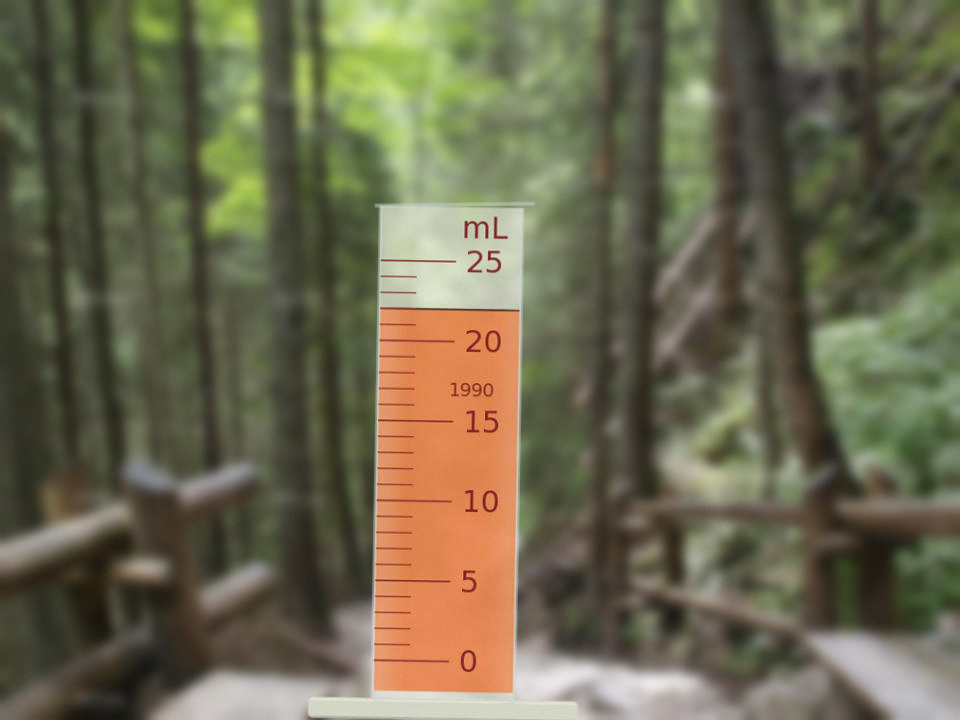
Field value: mL 22
